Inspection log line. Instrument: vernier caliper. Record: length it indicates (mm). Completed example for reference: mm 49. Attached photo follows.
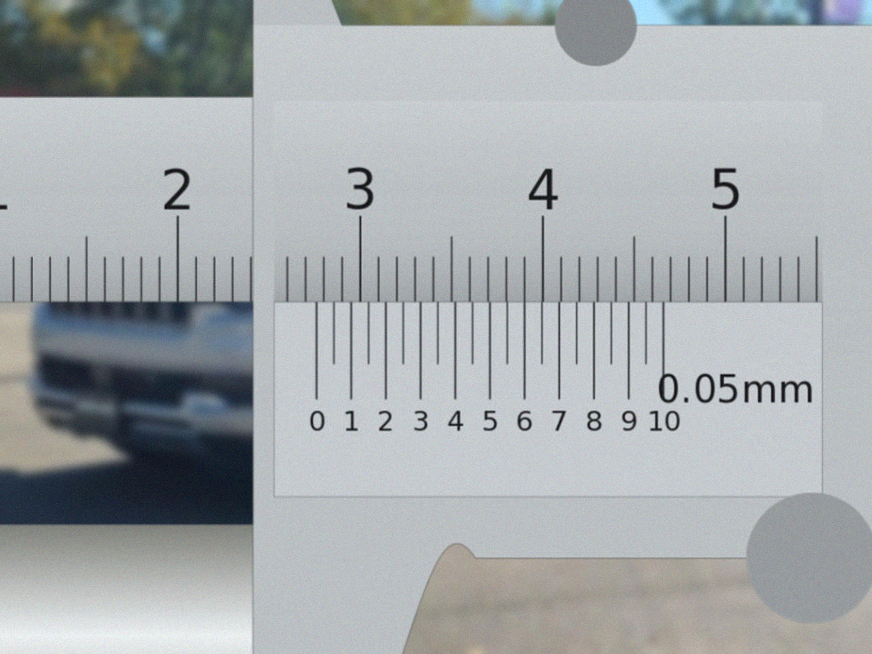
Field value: mm 27.6
